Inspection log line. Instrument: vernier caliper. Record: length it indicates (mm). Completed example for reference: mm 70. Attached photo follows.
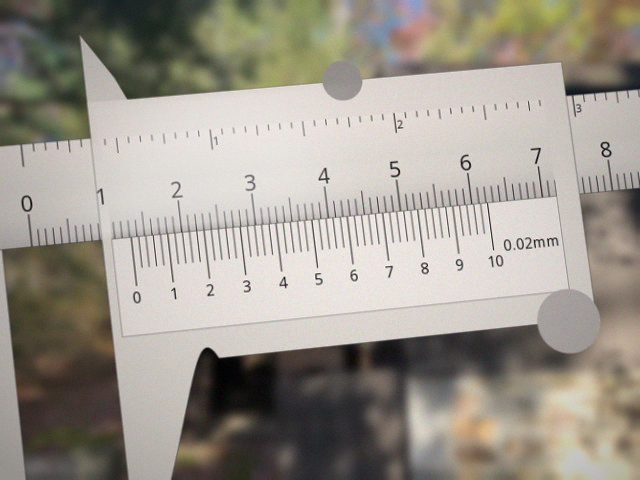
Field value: mm 13.2
